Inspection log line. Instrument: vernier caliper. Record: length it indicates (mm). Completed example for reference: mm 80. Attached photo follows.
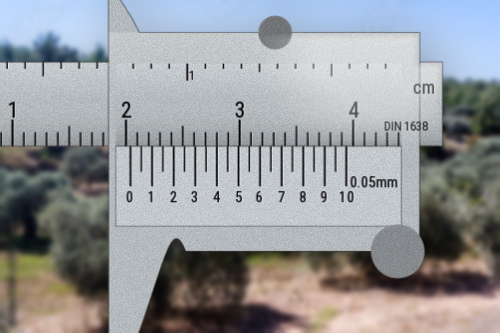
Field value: mm 20.4
